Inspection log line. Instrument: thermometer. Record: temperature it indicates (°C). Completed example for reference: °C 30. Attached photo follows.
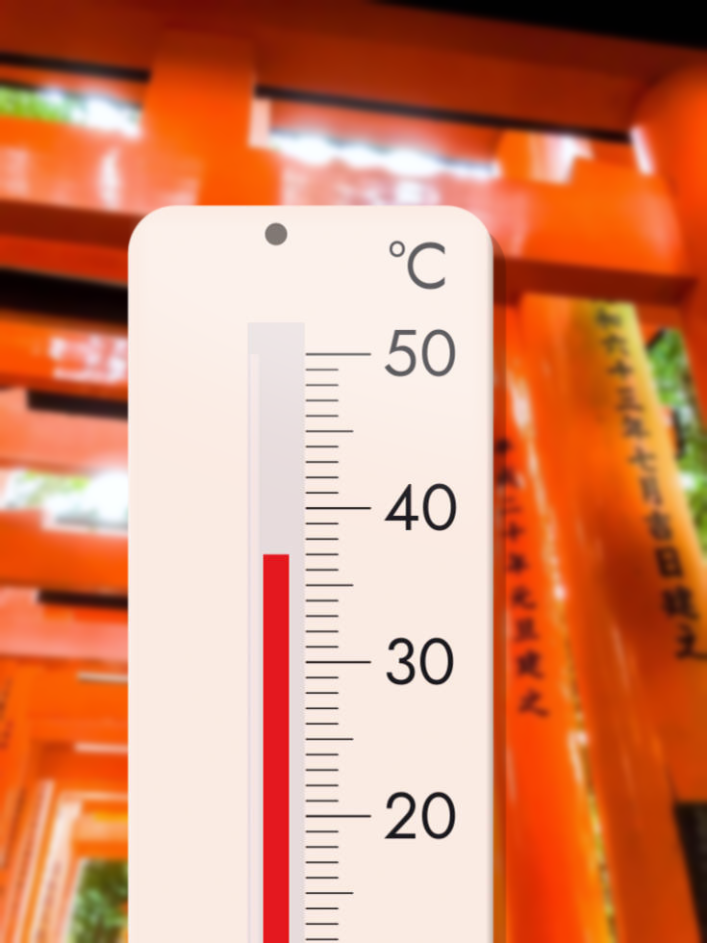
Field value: °C 37
